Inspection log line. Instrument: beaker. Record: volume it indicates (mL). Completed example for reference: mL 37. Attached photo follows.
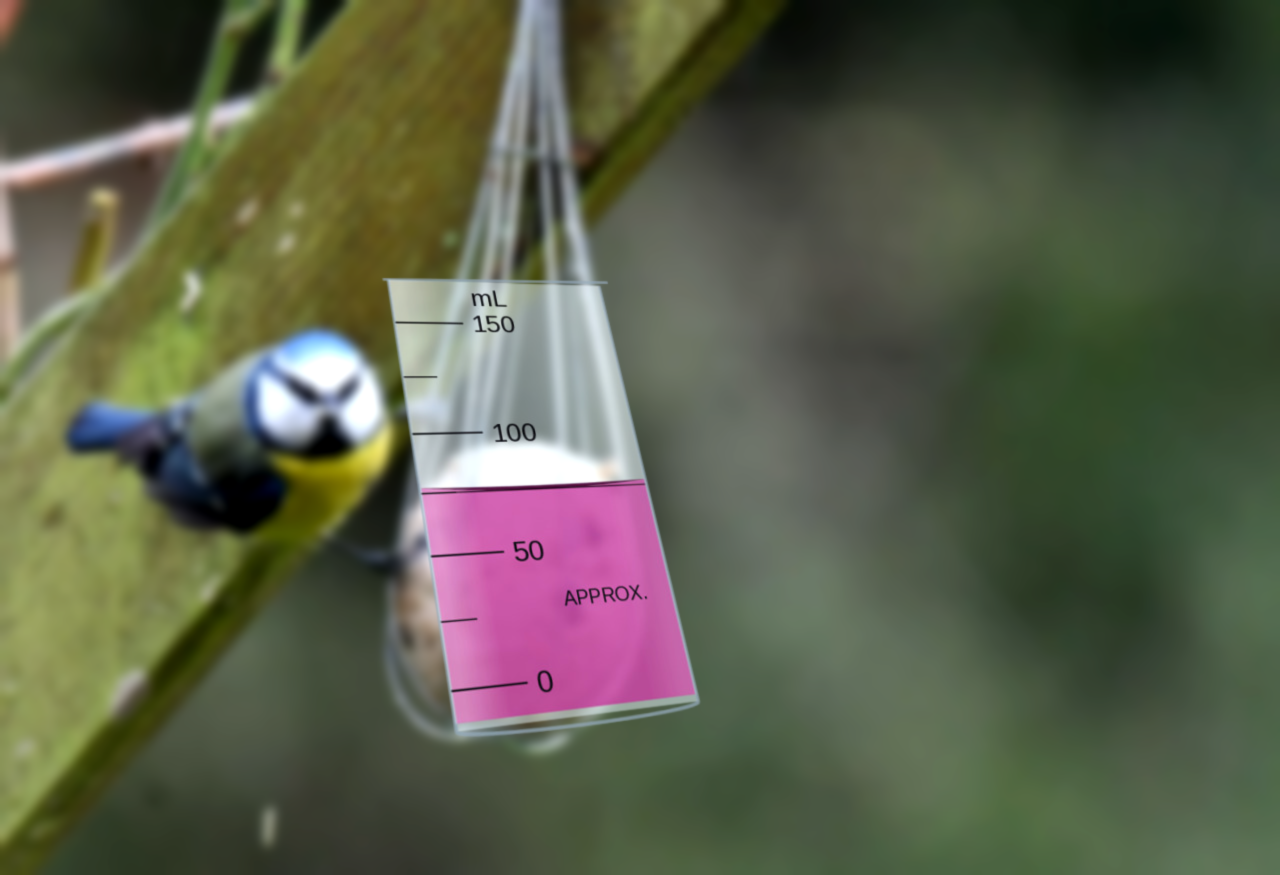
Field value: mL 75
